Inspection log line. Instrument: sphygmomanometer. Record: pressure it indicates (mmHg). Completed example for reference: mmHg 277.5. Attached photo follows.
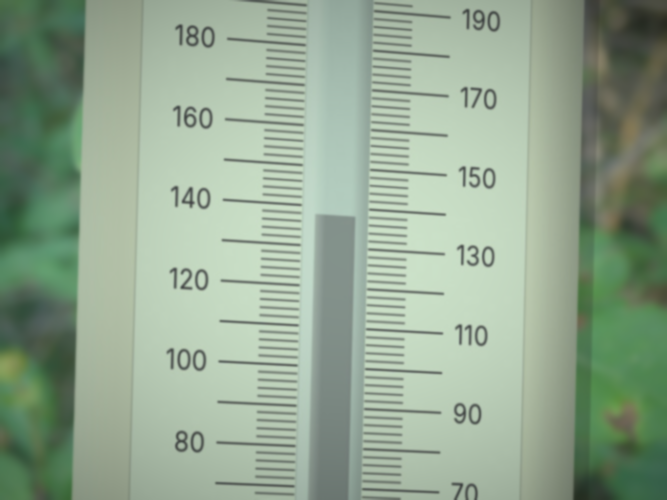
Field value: mmHg 138
